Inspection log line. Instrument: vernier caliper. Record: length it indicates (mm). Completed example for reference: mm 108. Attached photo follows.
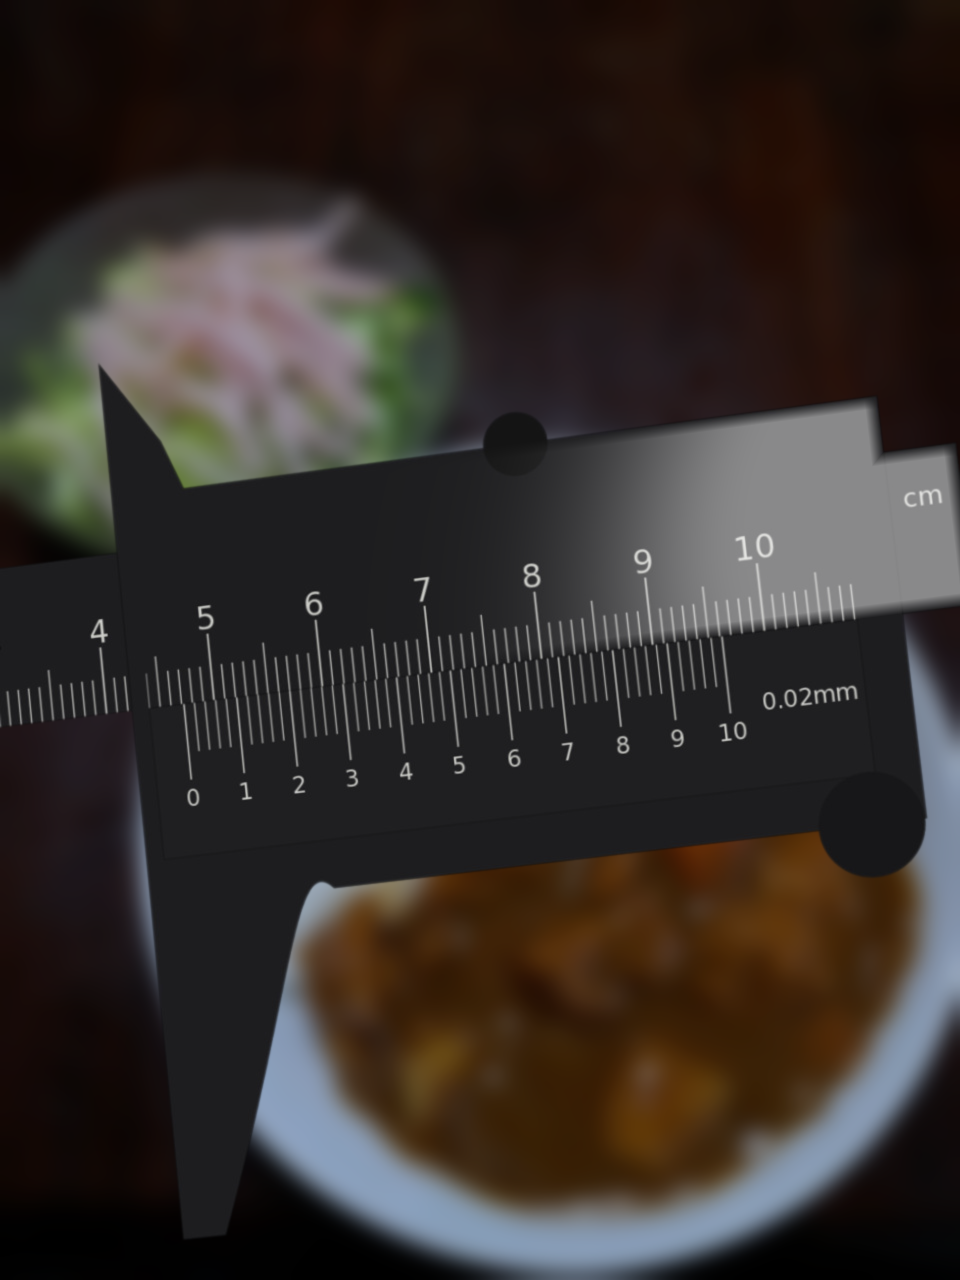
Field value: mm 47.2
